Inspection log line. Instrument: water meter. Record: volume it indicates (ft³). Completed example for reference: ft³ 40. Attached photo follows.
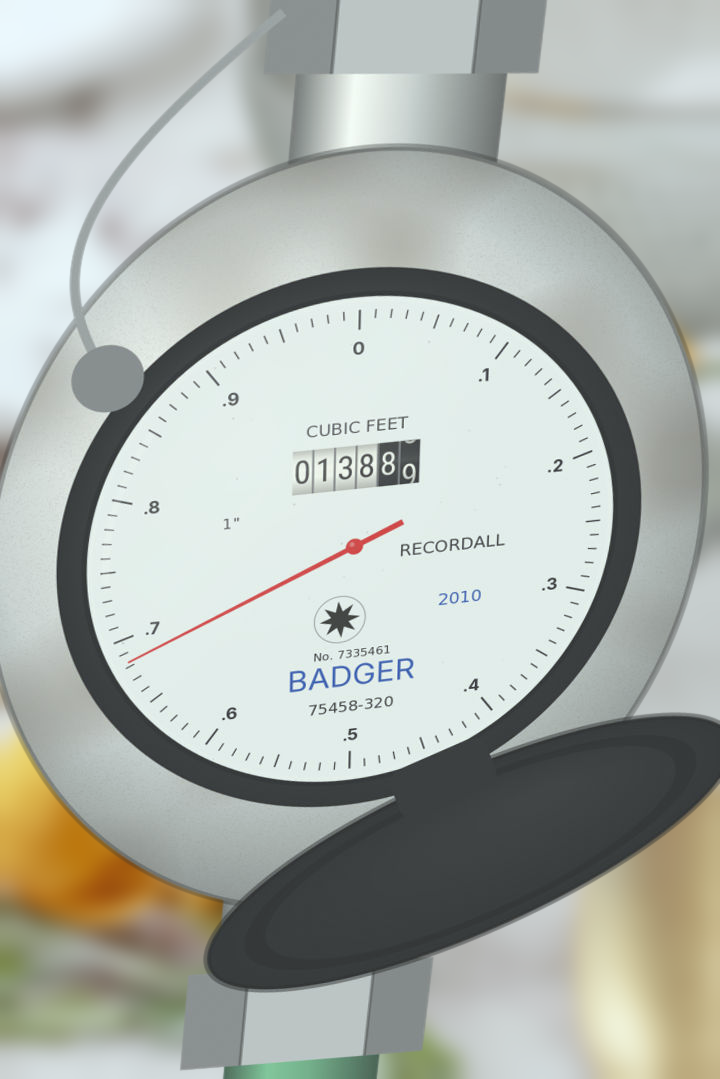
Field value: ft³ 13888.68
